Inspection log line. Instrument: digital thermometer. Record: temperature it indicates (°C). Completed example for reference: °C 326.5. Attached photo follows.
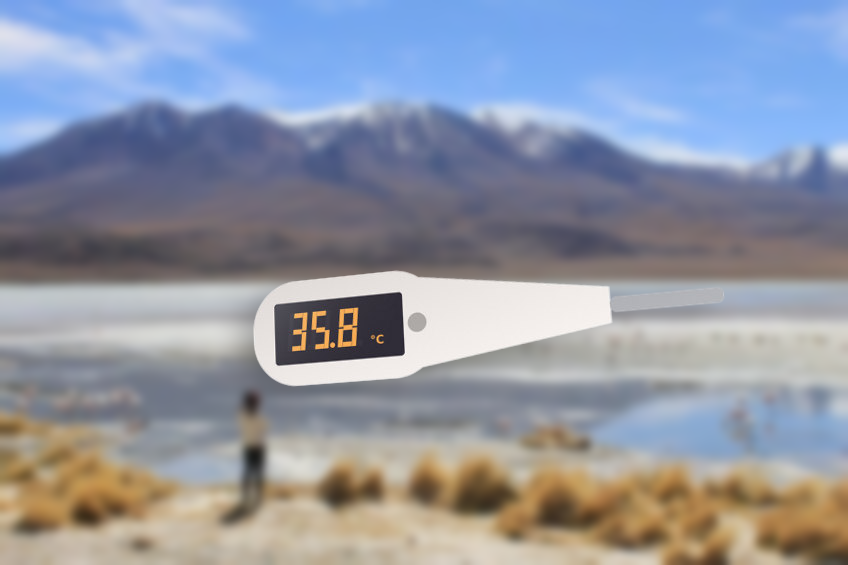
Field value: °C 35.8
